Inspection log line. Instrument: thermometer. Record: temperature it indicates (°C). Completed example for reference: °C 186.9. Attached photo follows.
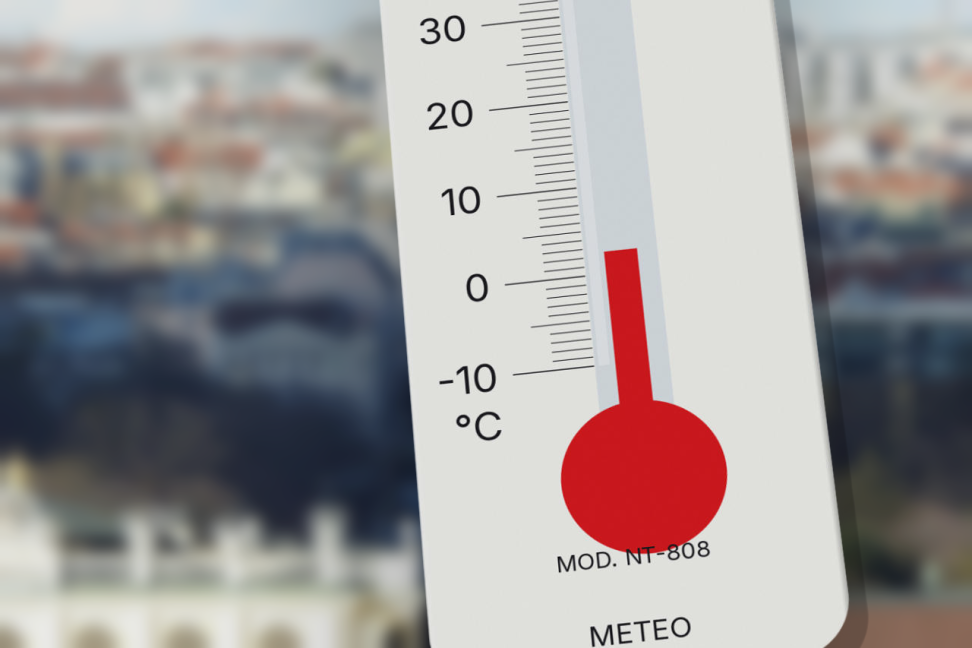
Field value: °C 2.5
